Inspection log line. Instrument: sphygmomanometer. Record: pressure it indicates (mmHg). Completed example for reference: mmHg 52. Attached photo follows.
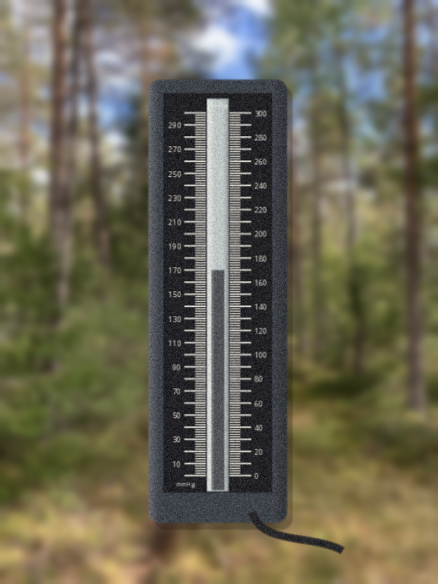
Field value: mmHg 170
